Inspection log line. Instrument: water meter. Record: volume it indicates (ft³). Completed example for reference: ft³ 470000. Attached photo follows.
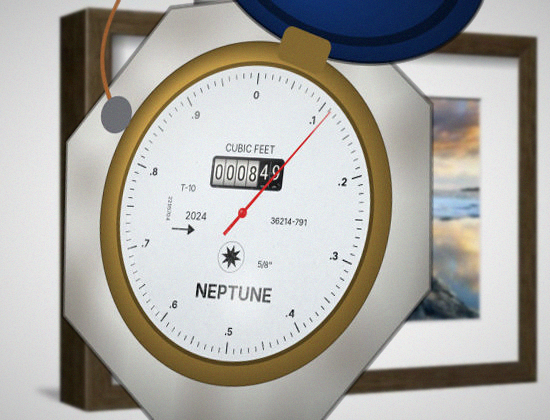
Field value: ft³ 849.11
